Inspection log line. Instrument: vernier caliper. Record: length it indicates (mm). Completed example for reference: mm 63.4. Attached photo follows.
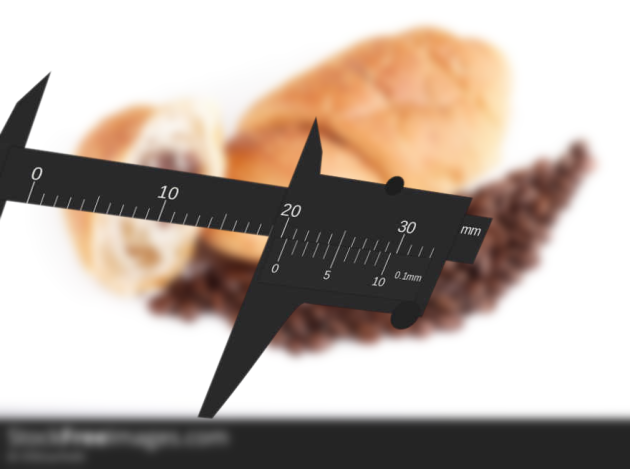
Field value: mm 20.5
